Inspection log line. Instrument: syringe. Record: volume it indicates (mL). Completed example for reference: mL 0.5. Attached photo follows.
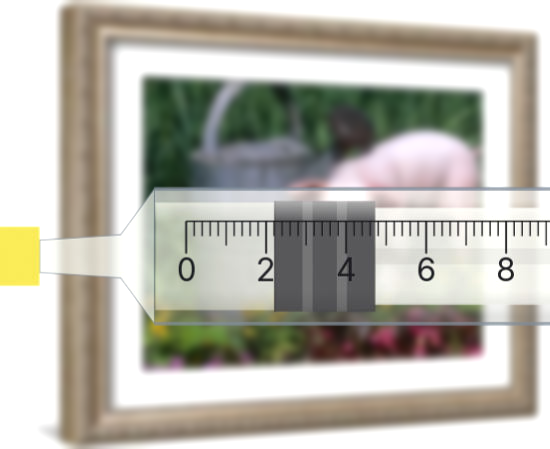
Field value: mL 2.2
